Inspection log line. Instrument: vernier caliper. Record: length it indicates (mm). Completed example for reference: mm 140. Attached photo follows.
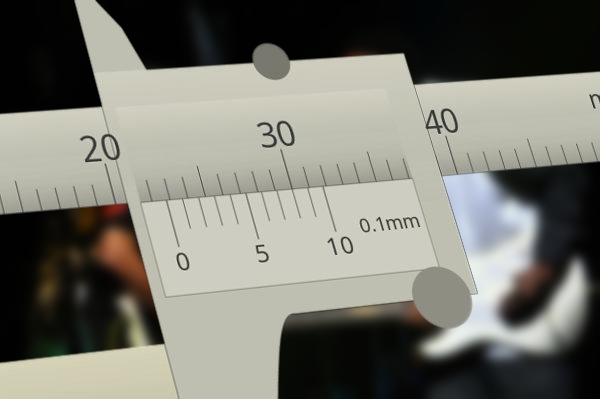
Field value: mm 22.8
